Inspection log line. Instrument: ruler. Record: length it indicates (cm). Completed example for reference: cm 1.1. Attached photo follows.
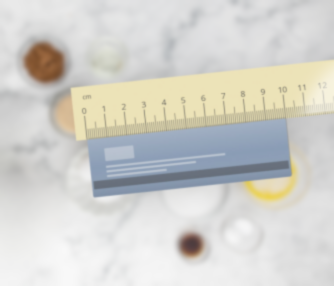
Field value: cm 10
